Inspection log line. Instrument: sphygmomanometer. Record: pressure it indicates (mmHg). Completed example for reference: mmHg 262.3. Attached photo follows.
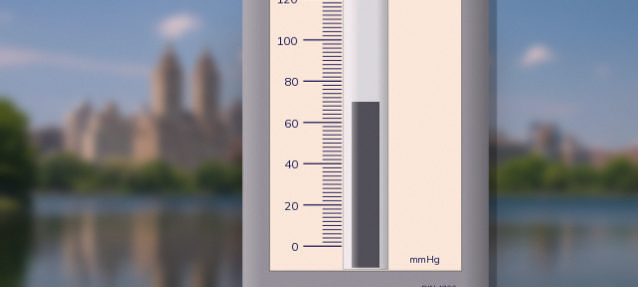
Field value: mmHg 70
